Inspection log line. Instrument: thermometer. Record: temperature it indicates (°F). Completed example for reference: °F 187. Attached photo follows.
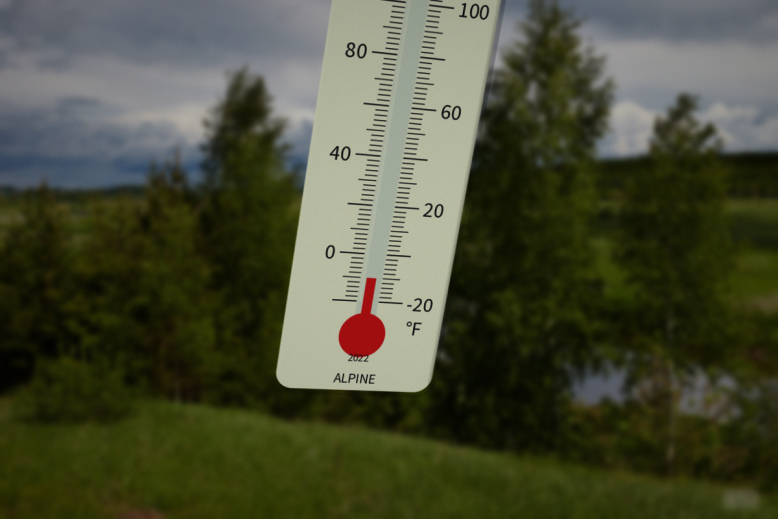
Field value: °F -10
